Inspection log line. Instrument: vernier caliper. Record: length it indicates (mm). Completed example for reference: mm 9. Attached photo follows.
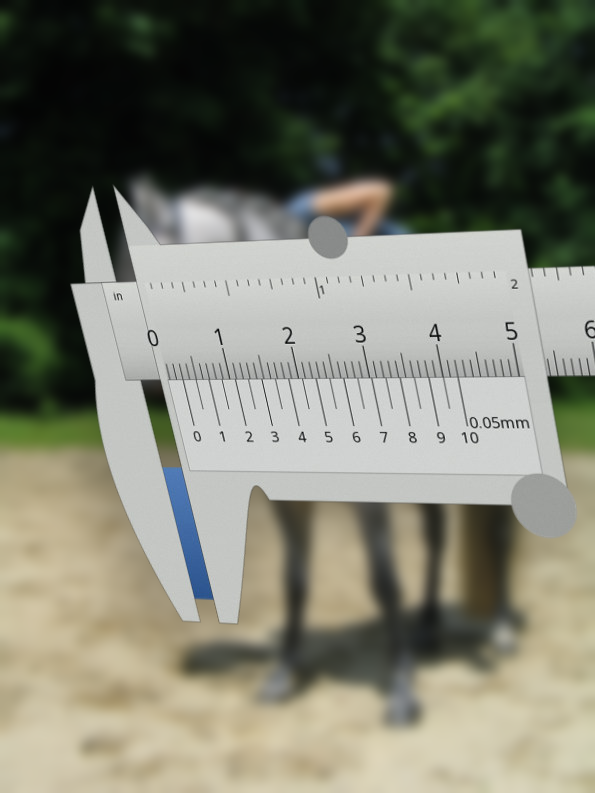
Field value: mm 3.0
